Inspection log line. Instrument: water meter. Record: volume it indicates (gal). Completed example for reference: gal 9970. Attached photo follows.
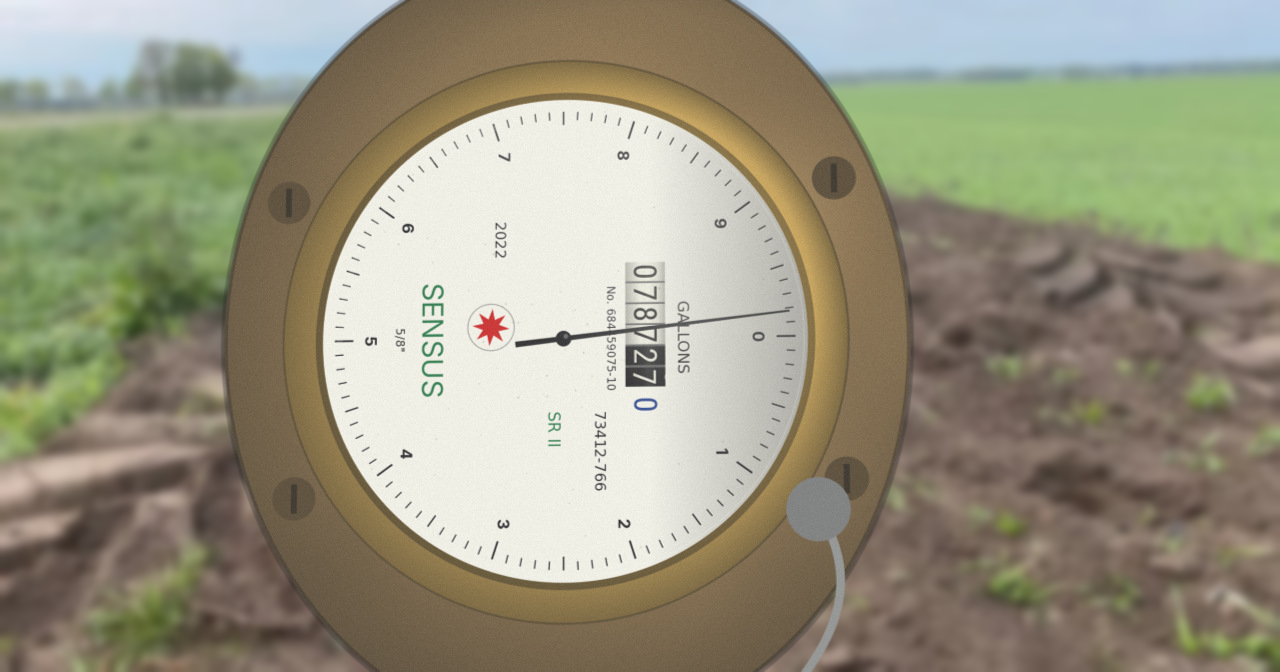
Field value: gal 787269.8
